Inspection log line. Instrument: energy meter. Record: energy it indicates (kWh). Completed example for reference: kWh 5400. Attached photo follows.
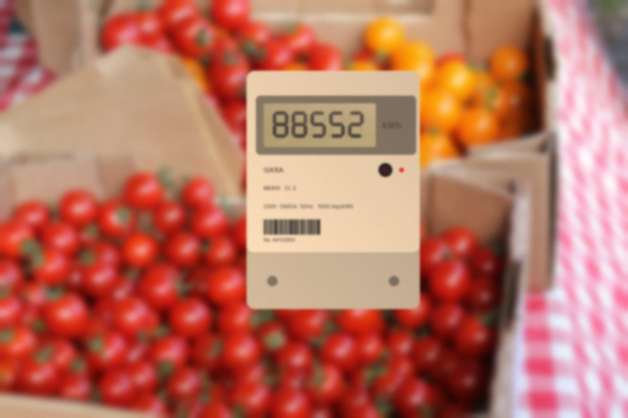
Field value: kWh 88552
